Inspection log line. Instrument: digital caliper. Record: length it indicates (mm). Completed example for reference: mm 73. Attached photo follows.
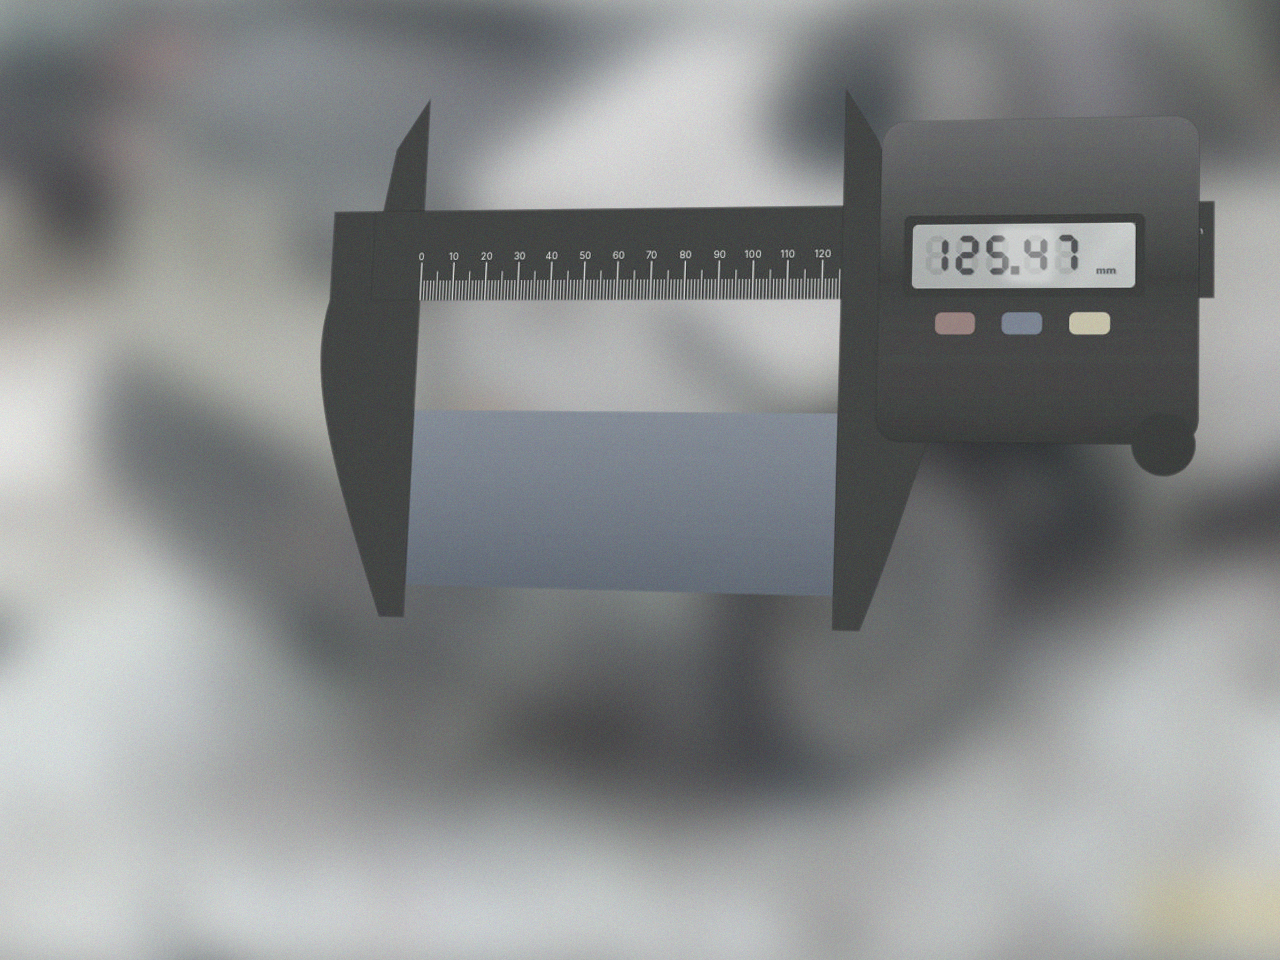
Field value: mm 125.47
